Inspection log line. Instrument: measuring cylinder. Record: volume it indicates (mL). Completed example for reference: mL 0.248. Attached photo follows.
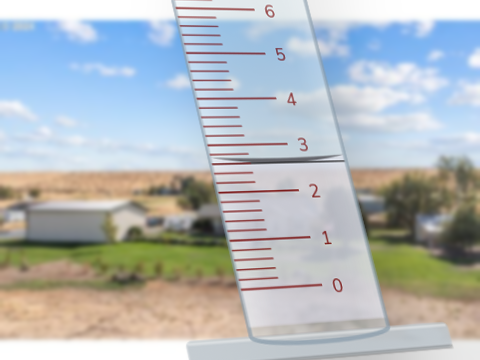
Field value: mL 2.6
